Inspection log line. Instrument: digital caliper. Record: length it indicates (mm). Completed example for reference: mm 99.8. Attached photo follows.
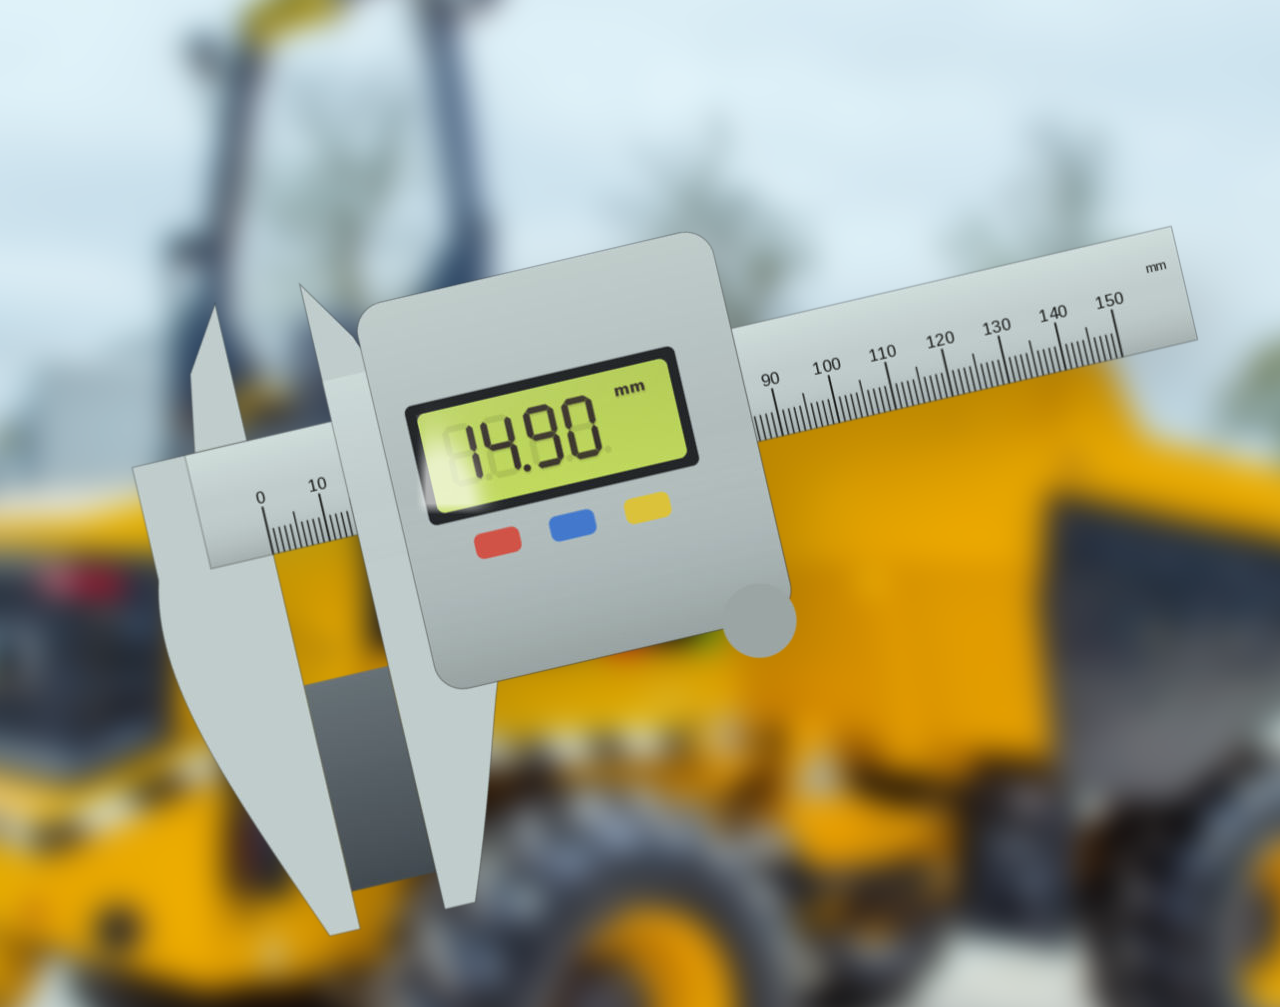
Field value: mm 14.90
